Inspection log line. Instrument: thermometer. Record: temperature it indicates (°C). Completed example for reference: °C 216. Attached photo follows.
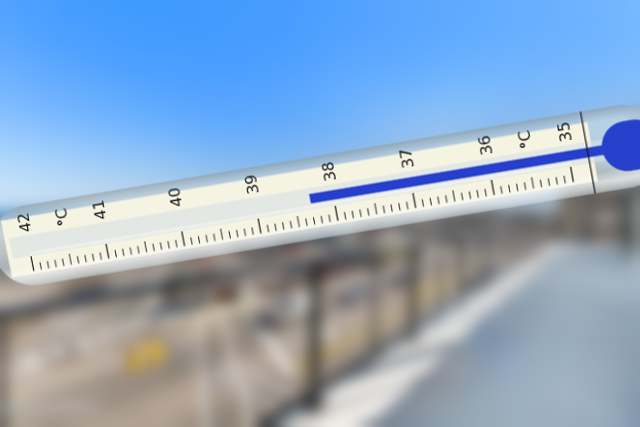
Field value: °C 38.3
